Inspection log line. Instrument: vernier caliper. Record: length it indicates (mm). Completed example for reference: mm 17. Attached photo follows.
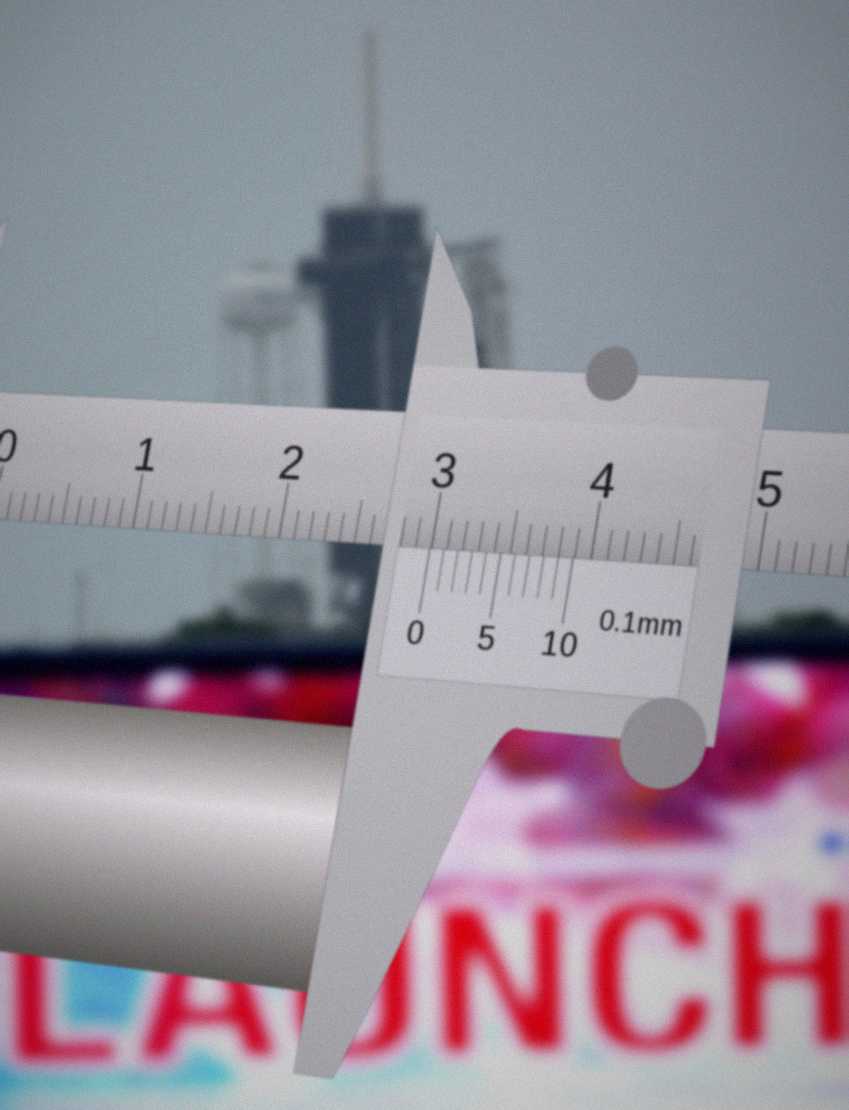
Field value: mm 29.9
